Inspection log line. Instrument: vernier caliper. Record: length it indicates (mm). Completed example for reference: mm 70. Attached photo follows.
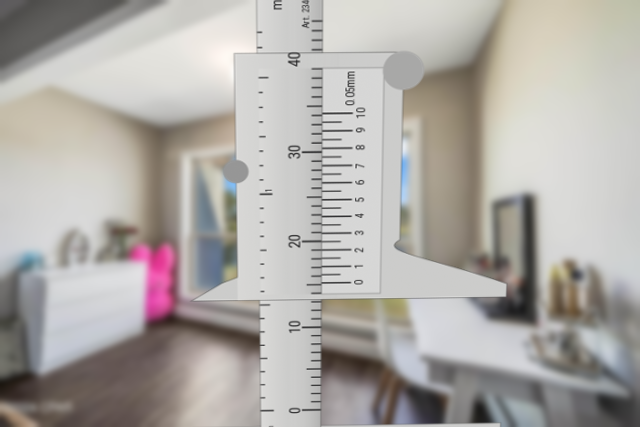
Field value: mm 15.2
